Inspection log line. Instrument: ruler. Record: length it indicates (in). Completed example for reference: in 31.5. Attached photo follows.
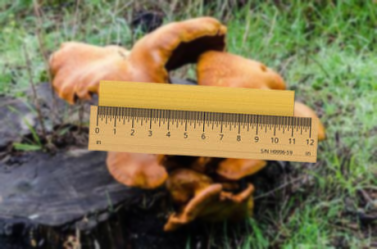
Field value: in 11
